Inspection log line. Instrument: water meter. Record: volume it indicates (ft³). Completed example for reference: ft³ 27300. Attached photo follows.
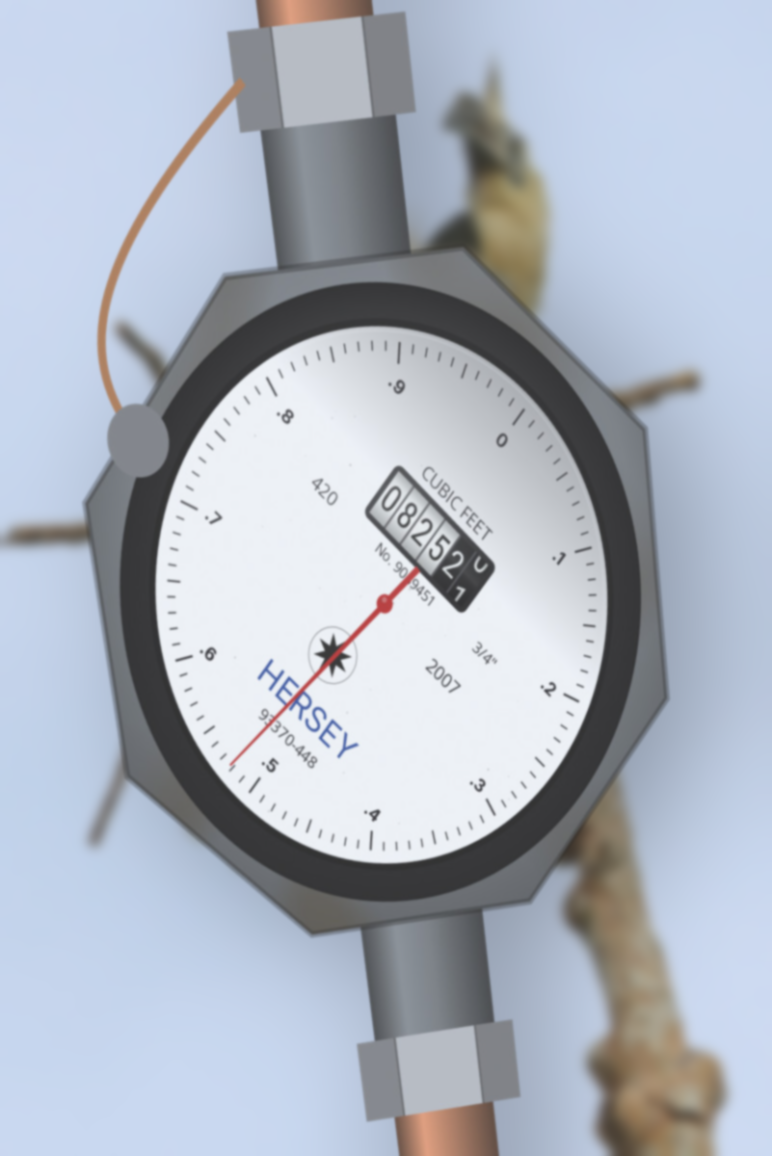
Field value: ft³ 82520.52
